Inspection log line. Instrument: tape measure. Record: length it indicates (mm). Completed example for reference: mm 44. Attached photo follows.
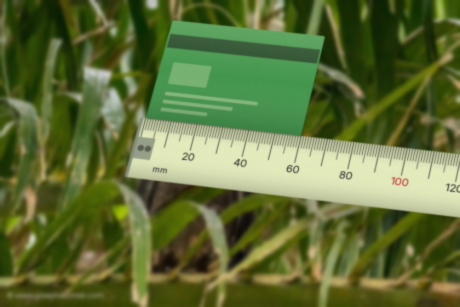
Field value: mm 60
